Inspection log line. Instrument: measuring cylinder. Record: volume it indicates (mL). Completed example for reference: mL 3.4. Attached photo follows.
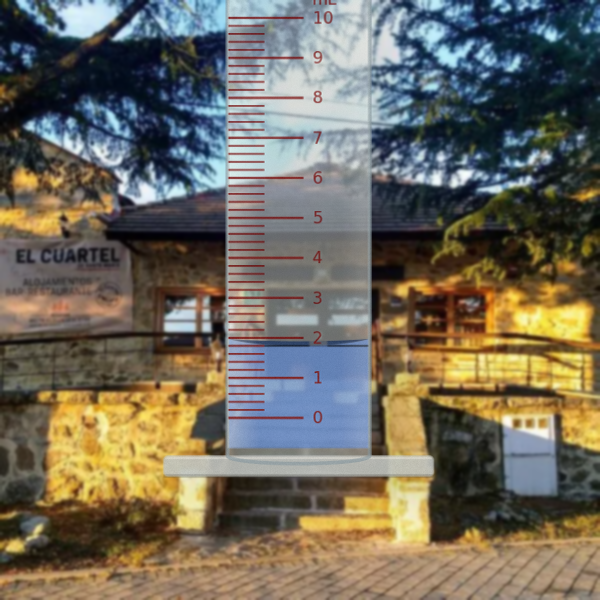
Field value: mL 1.8
